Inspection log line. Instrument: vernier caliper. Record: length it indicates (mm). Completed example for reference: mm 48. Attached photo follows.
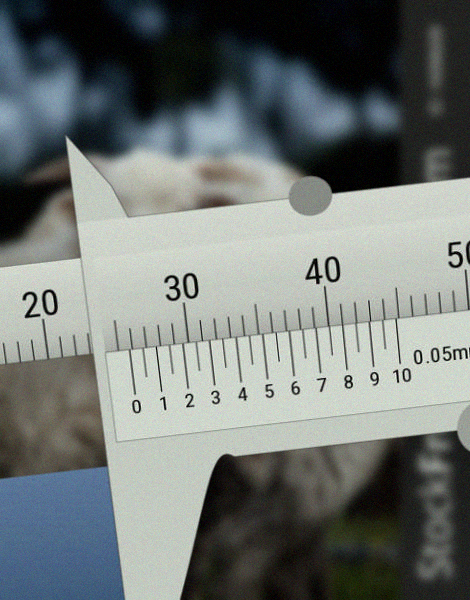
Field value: mm 25.8
